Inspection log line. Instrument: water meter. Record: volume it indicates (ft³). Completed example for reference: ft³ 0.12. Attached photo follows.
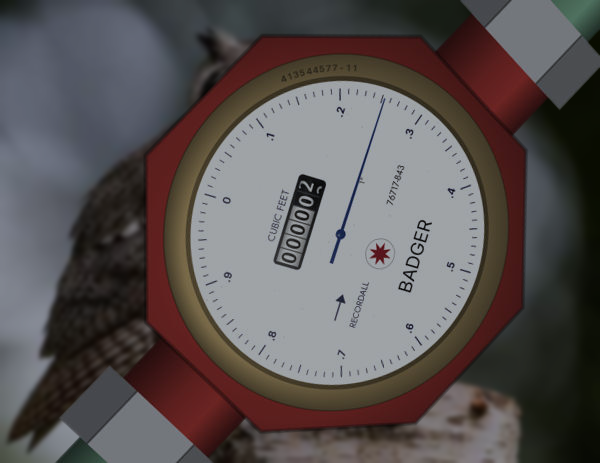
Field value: ft³ 2.25
